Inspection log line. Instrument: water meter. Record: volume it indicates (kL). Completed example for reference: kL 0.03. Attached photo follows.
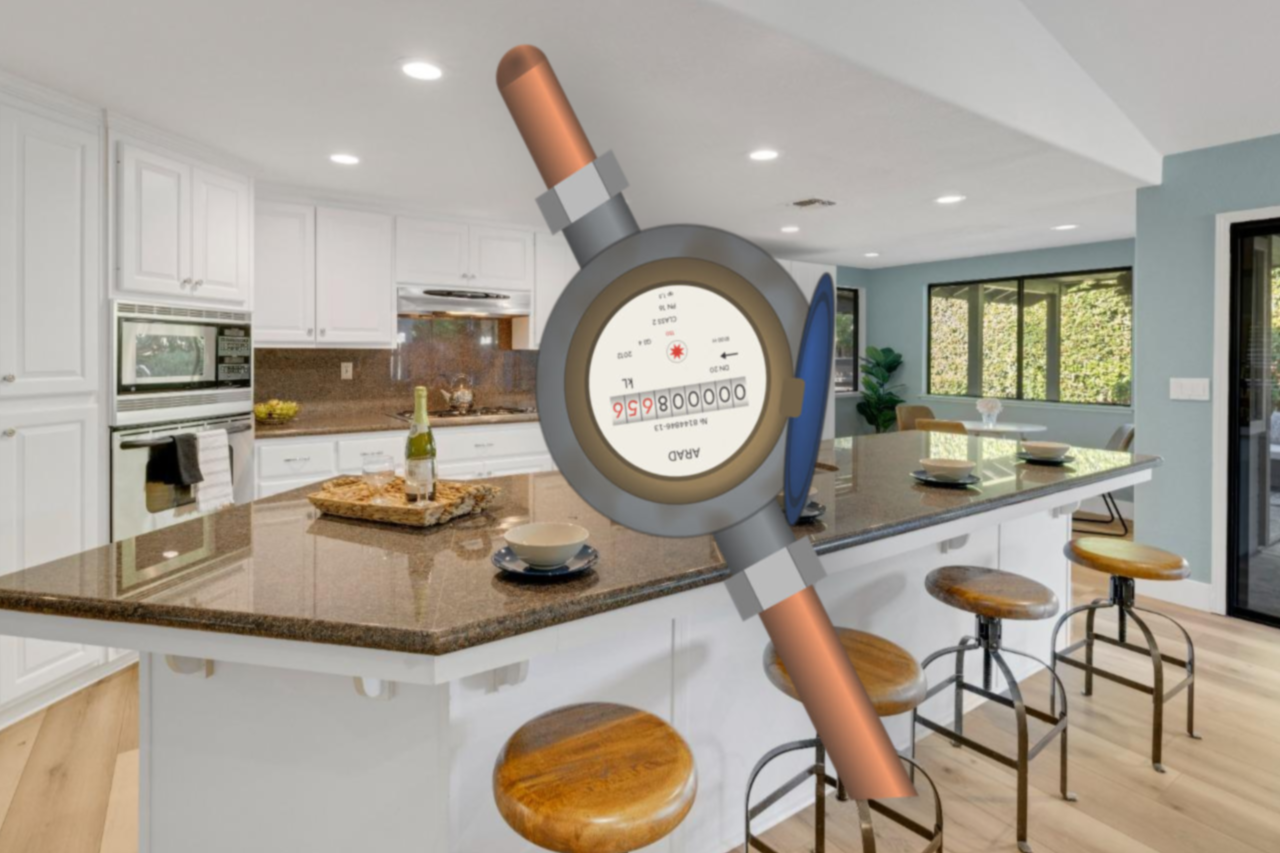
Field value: kL 8.656
